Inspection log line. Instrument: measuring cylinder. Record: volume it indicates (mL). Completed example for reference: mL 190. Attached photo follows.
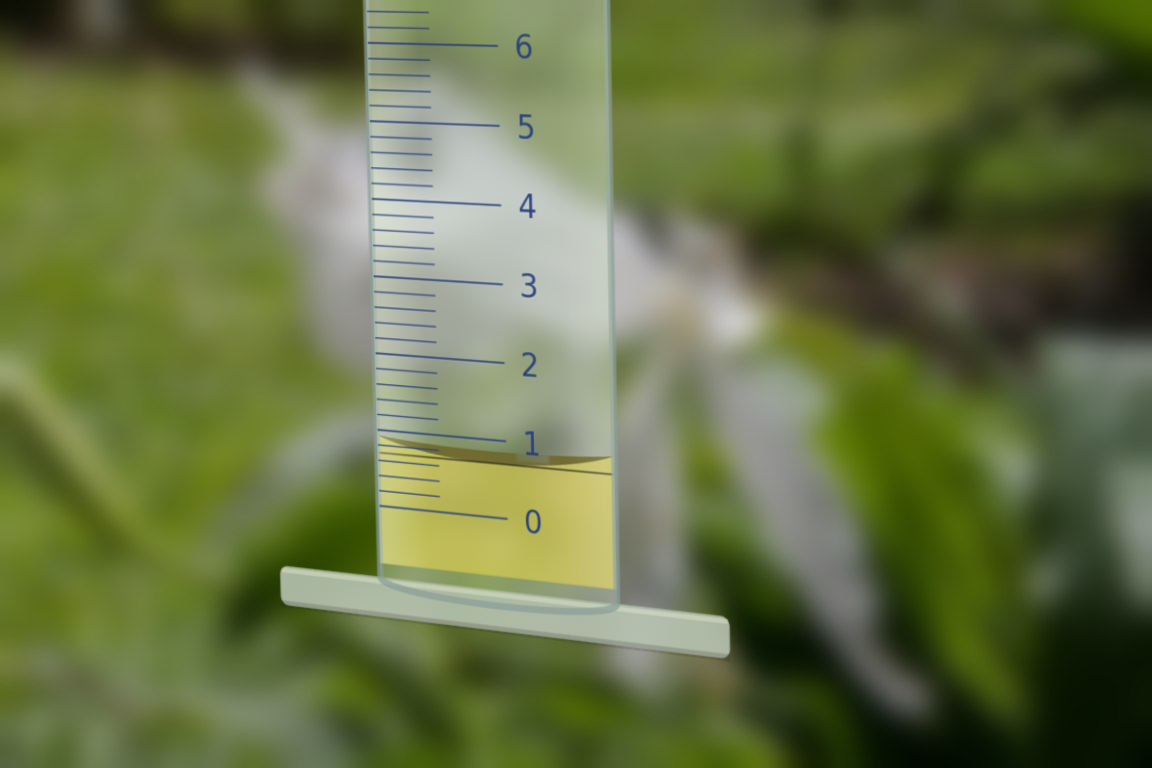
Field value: mL 0.7
